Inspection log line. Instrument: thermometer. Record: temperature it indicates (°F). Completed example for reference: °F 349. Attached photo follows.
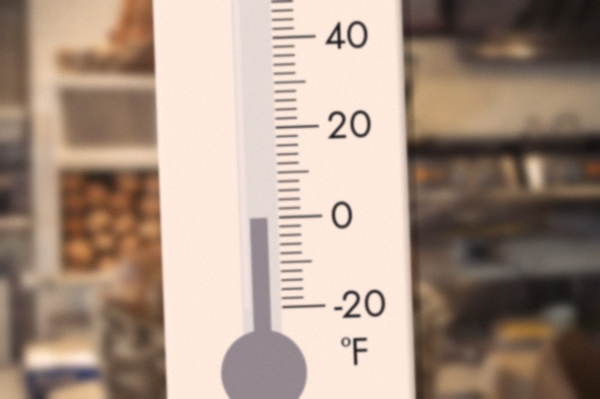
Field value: °F 0
